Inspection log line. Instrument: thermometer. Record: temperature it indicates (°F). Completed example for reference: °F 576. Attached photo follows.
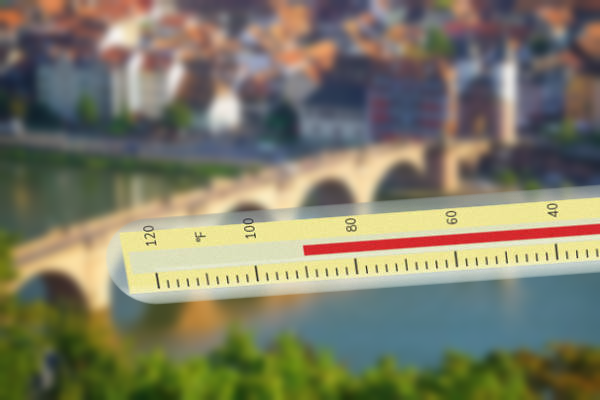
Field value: °F 90
